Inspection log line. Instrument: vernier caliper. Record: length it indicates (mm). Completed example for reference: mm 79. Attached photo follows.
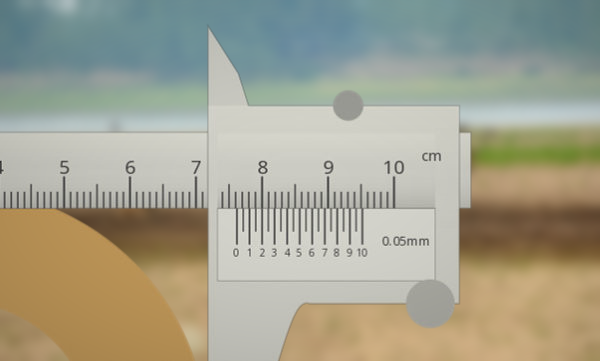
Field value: mm 76.2
